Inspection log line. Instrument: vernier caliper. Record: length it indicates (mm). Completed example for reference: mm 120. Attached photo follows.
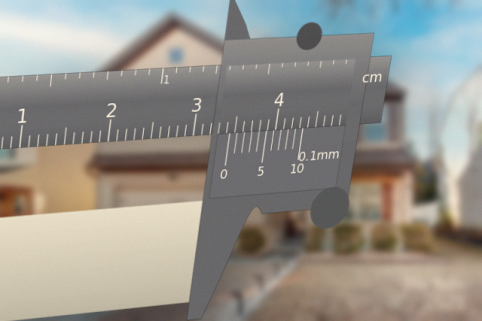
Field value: mm 34.4
